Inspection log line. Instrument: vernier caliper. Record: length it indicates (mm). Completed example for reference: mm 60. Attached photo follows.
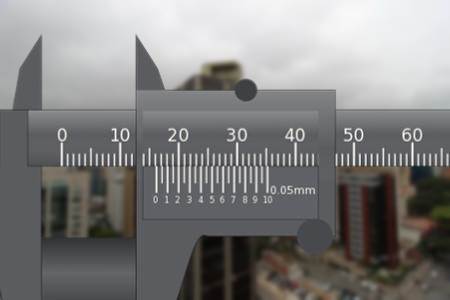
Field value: mm 16.2
